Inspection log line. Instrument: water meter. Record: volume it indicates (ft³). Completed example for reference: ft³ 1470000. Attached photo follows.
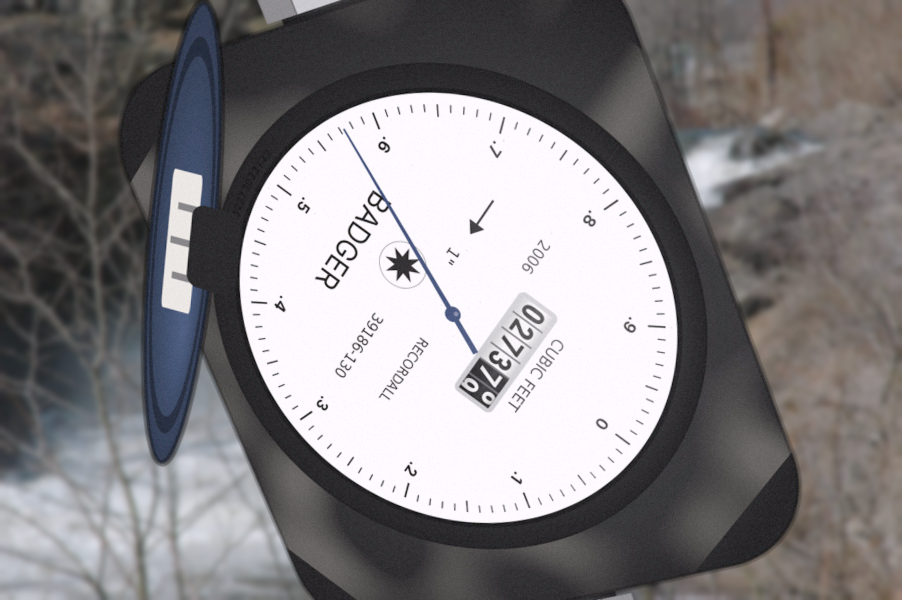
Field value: ft³ 27378.57
